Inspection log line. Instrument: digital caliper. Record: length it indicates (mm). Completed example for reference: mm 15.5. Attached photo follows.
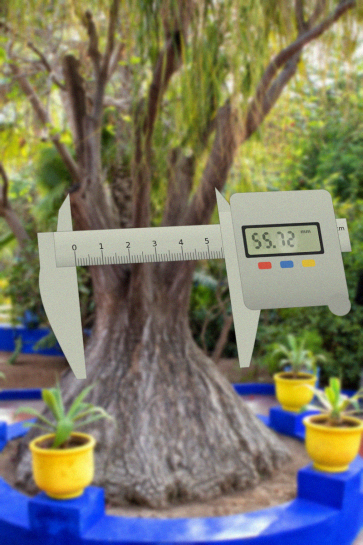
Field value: mm 55.72
